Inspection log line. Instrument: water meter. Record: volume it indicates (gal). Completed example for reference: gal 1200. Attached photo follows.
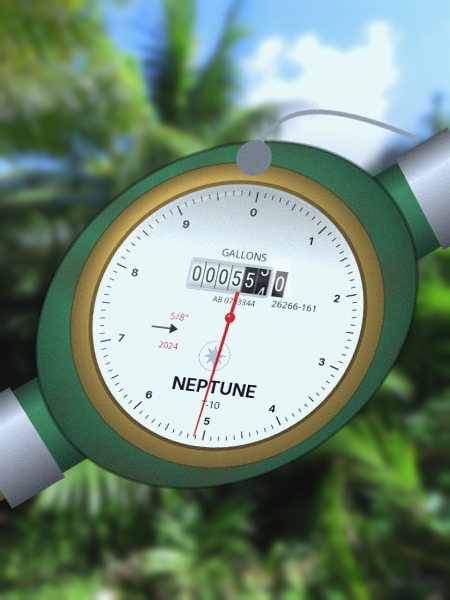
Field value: gal 5535.1
